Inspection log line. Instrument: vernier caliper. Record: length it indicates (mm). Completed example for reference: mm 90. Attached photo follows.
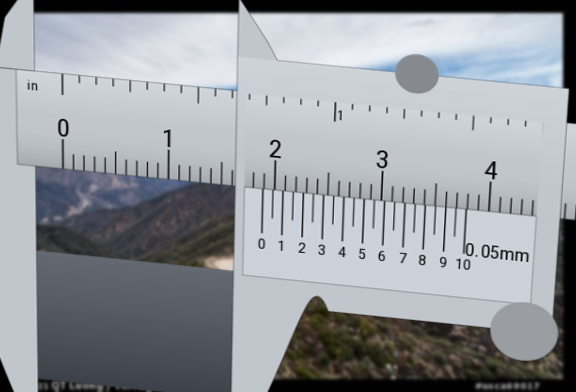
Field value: mm 18.9
